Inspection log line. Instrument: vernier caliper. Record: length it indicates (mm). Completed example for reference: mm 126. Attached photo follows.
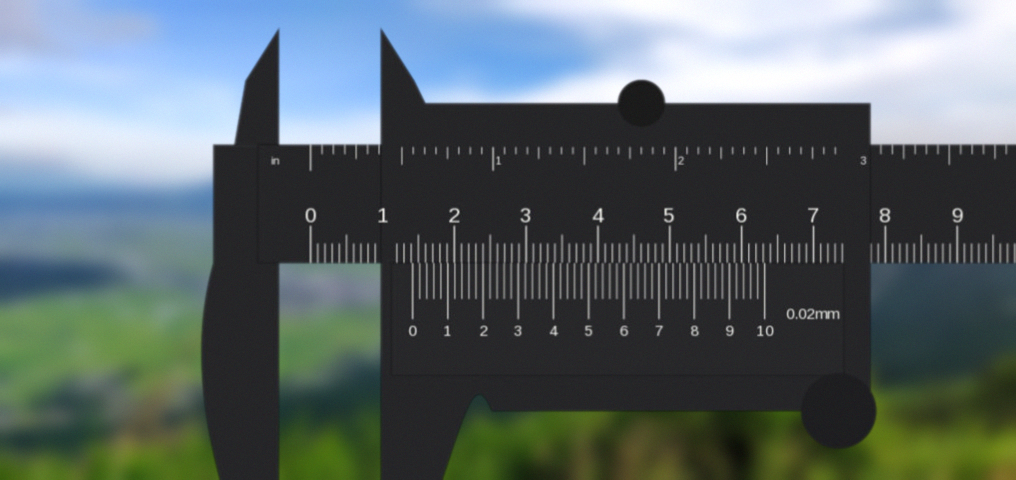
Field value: mm 14.2
